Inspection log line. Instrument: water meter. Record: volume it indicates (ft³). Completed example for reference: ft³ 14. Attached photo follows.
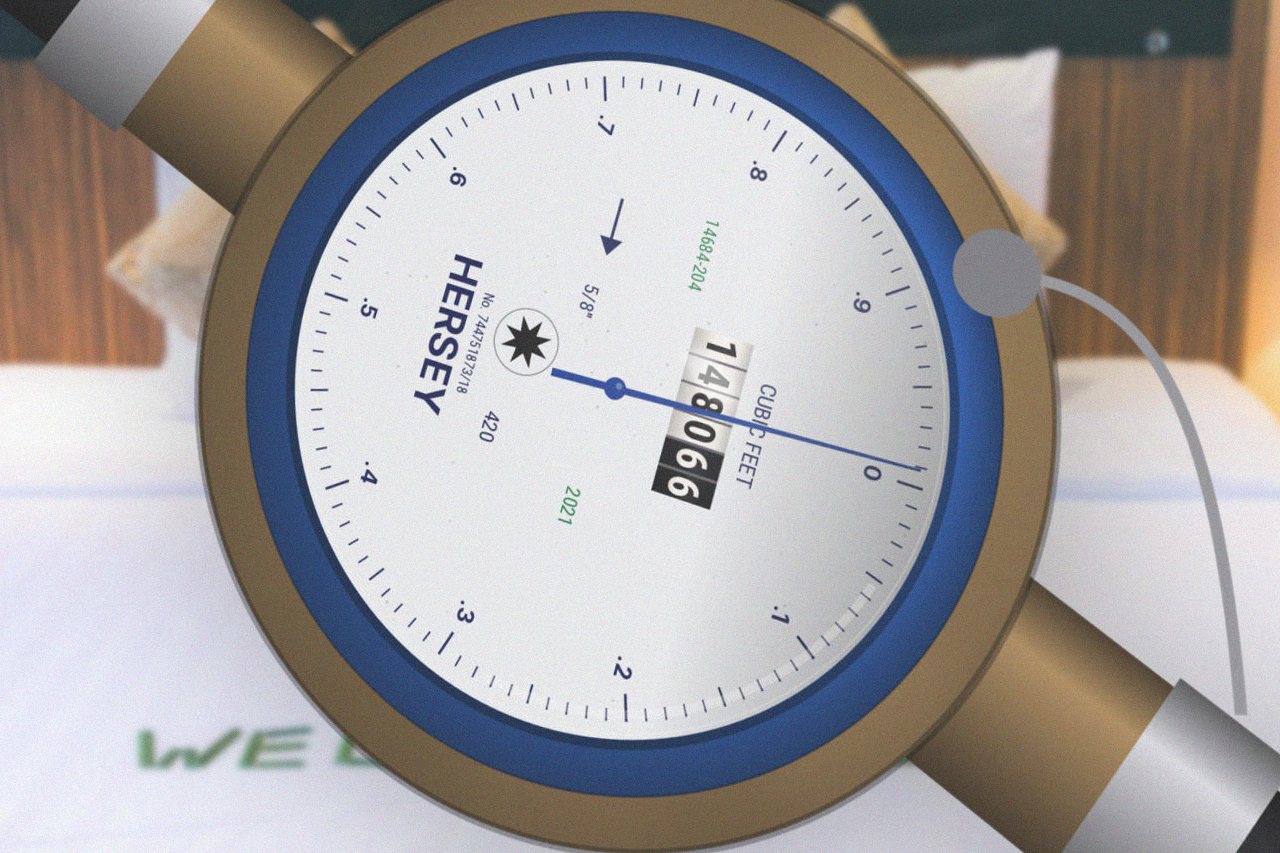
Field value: ft³ 148065.99
